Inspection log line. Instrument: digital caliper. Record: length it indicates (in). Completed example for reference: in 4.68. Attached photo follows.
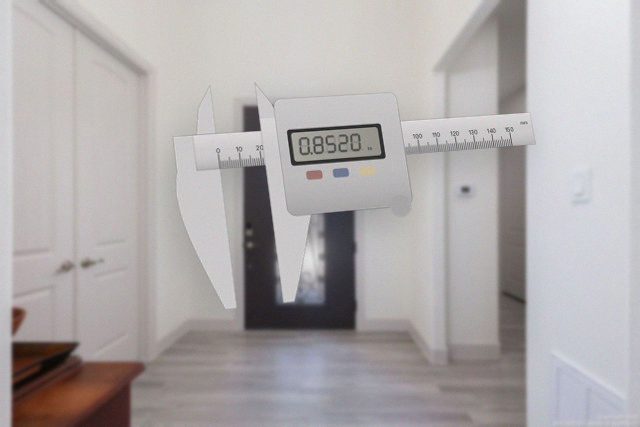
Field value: in 0.8520
